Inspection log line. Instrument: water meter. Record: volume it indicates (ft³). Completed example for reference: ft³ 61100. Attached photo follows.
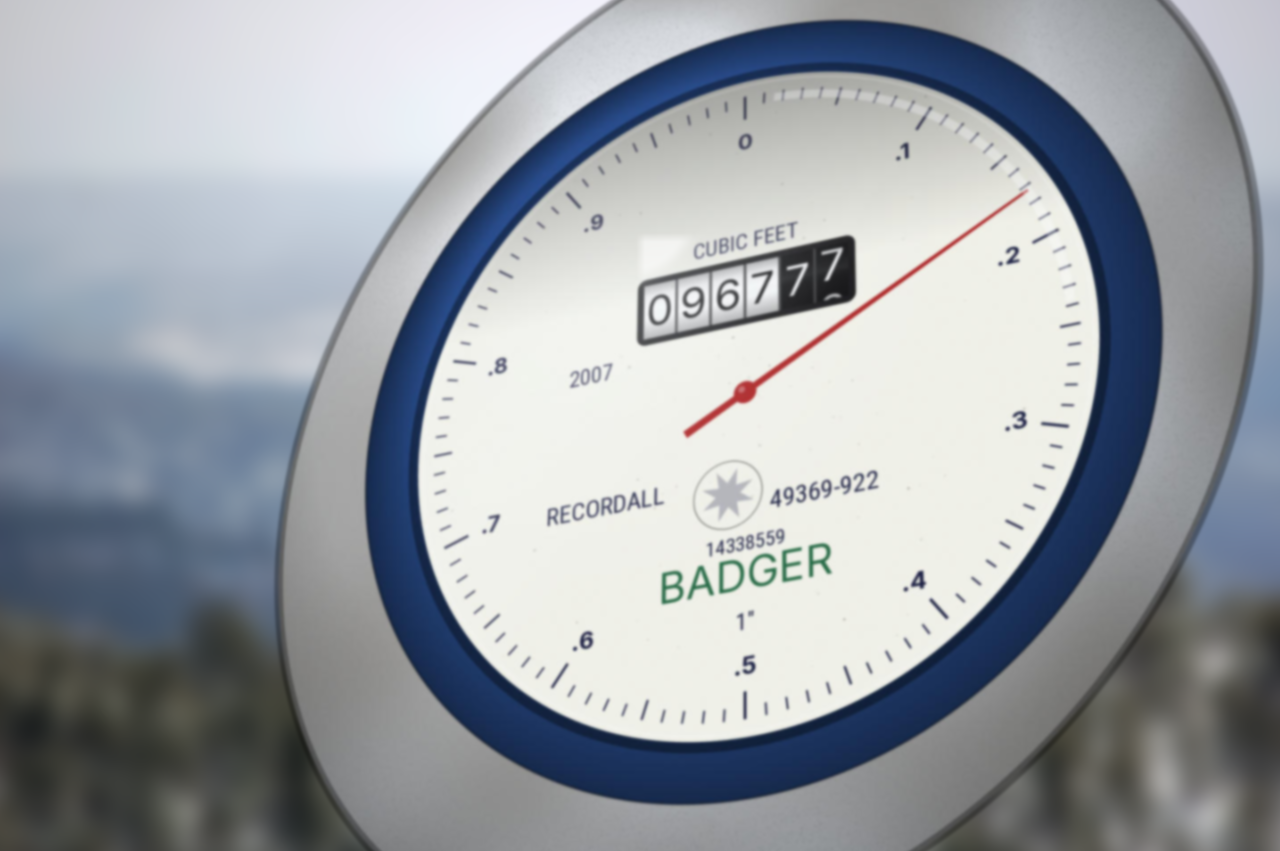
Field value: ft³ 96777.17
